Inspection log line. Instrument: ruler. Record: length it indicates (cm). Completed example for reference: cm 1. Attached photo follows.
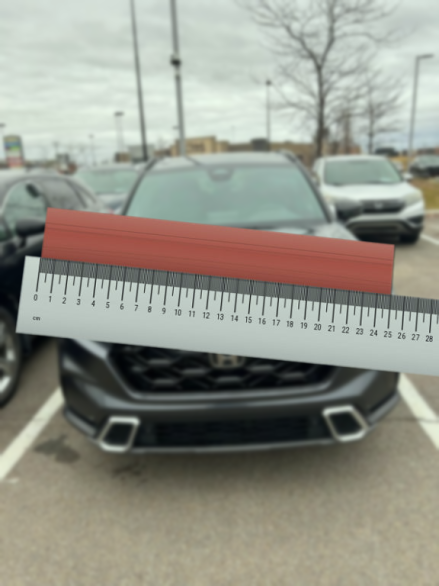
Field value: cm 25
